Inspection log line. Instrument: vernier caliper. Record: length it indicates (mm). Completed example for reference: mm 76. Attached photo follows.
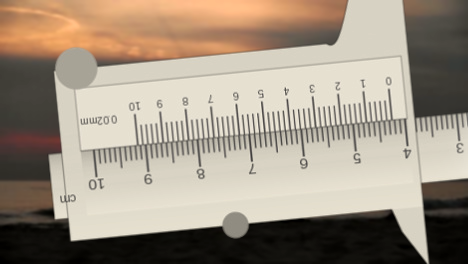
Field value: mm 42.5
